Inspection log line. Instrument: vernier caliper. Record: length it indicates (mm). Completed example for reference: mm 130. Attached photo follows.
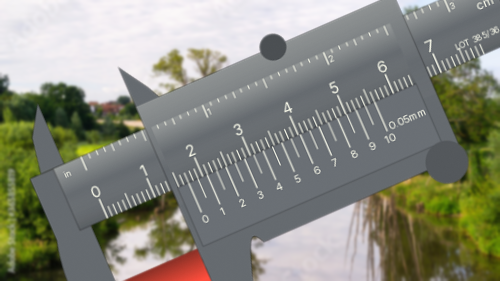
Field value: mm 17.0
